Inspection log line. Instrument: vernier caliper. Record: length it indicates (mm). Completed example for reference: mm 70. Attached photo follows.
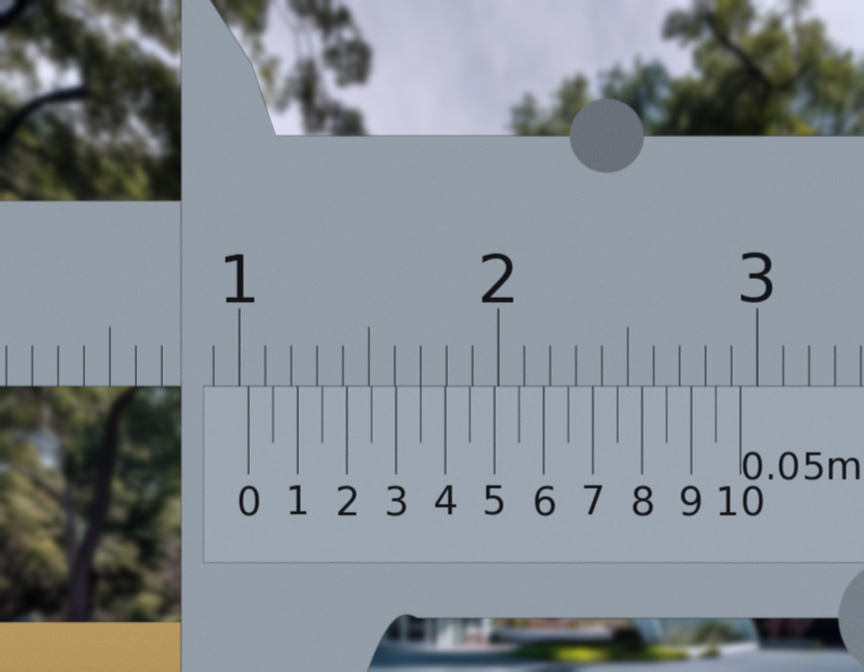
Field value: mm 10.35
